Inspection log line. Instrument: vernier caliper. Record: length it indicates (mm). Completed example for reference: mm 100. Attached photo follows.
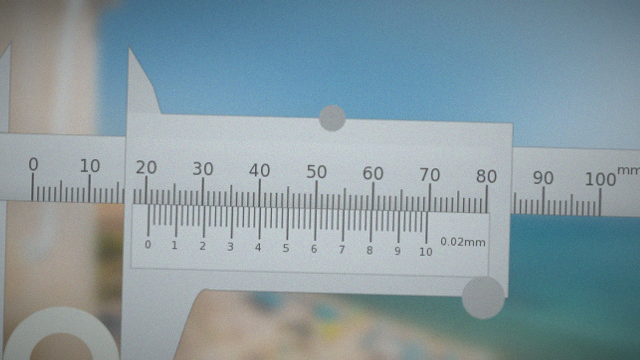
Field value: mm 20.6
